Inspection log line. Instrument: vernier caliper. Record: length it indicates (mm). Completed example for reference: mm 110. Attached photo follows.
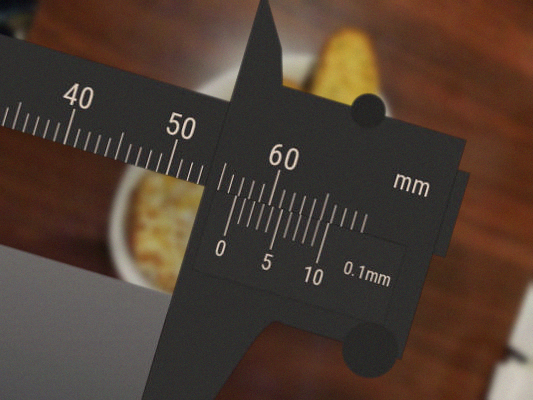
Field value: mm 56.8
